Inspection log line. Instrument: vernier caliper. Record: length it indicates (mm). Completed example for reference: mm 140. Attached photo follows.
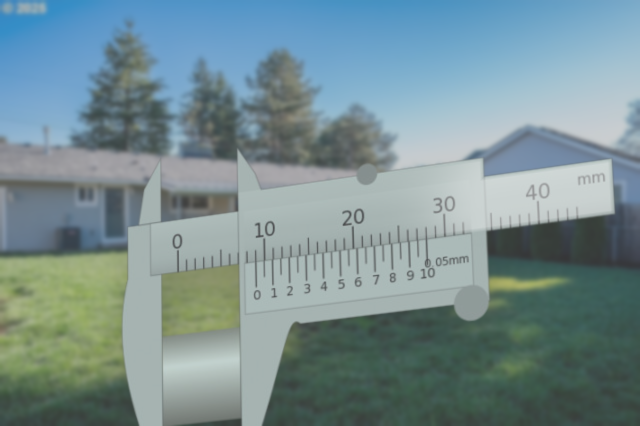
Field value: mm 9.0
